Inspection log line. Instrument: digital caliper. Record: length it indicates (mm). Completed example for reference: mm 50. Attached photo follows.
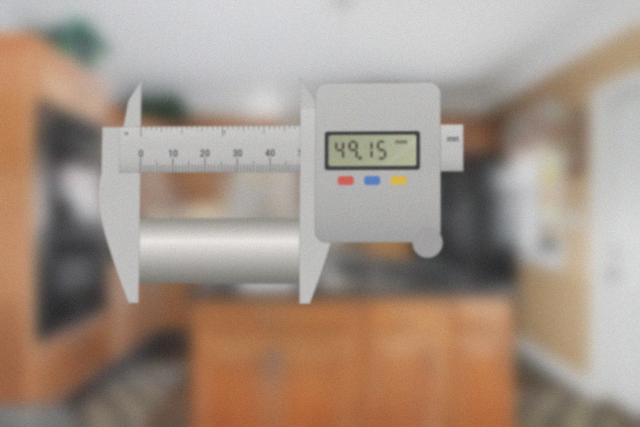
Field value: mm 49.15
